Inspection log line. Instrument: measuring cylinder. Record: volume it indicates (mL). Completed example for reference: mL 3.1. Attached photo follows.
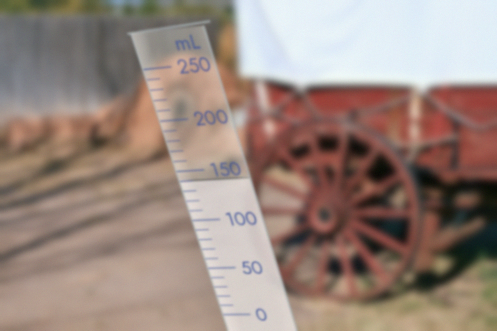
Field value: mL 140
